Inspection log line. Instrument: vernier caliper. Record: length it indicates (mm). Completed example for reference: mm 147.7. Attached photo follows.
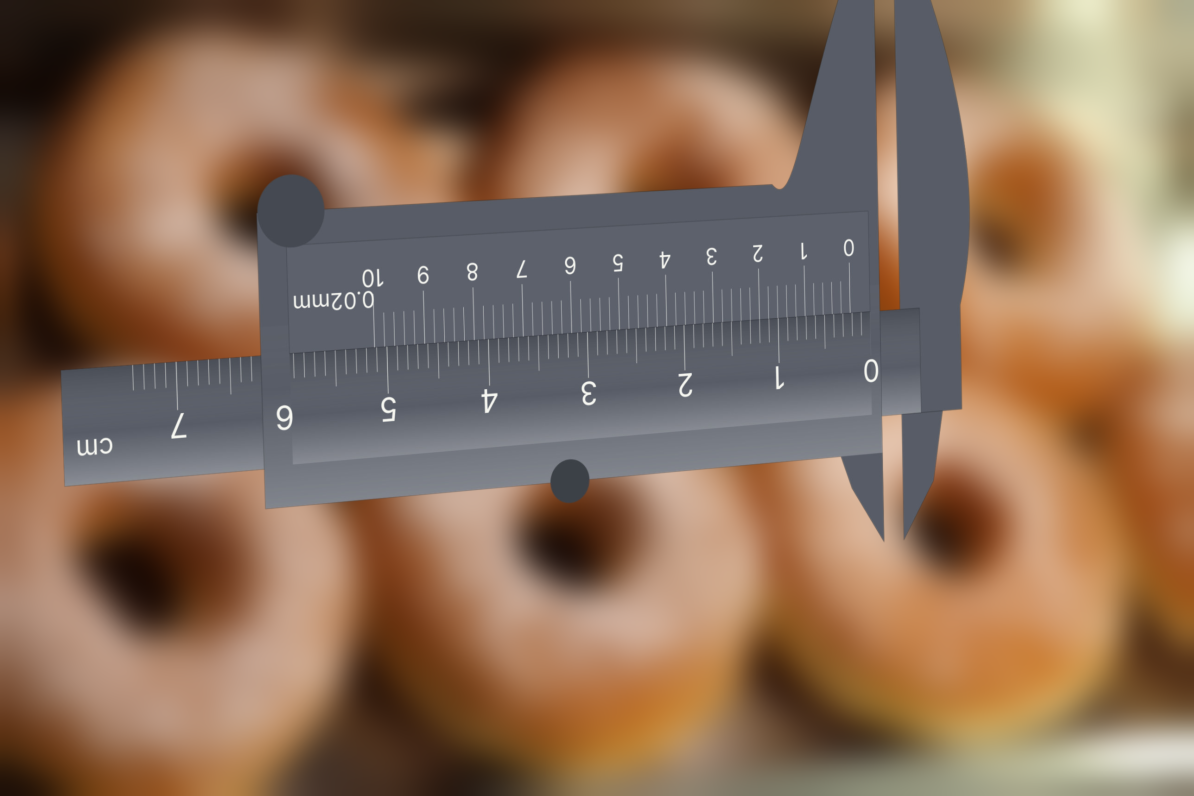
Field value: mm 2.2
